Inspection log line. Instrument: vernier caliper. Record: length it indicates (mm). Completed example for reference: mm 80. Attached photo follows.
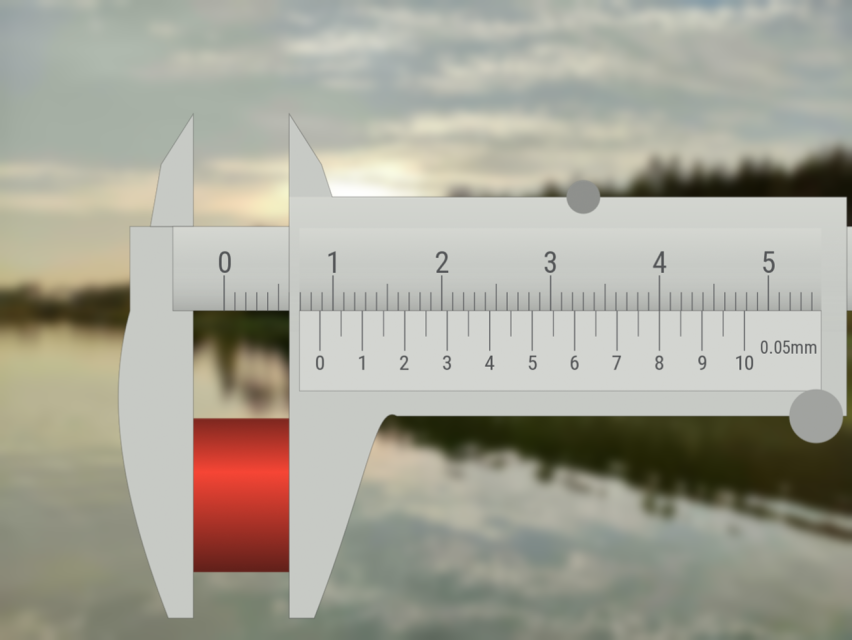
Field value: mm 8.8
